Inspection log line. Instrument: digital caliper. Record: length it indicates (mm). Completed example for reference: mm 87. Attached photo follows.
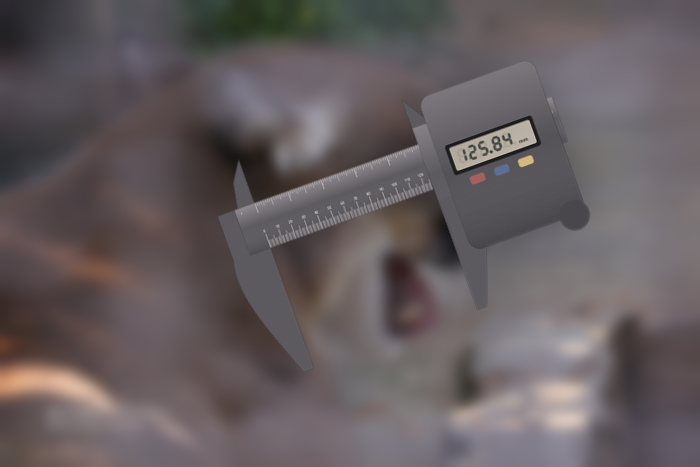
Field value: mm 125.84
